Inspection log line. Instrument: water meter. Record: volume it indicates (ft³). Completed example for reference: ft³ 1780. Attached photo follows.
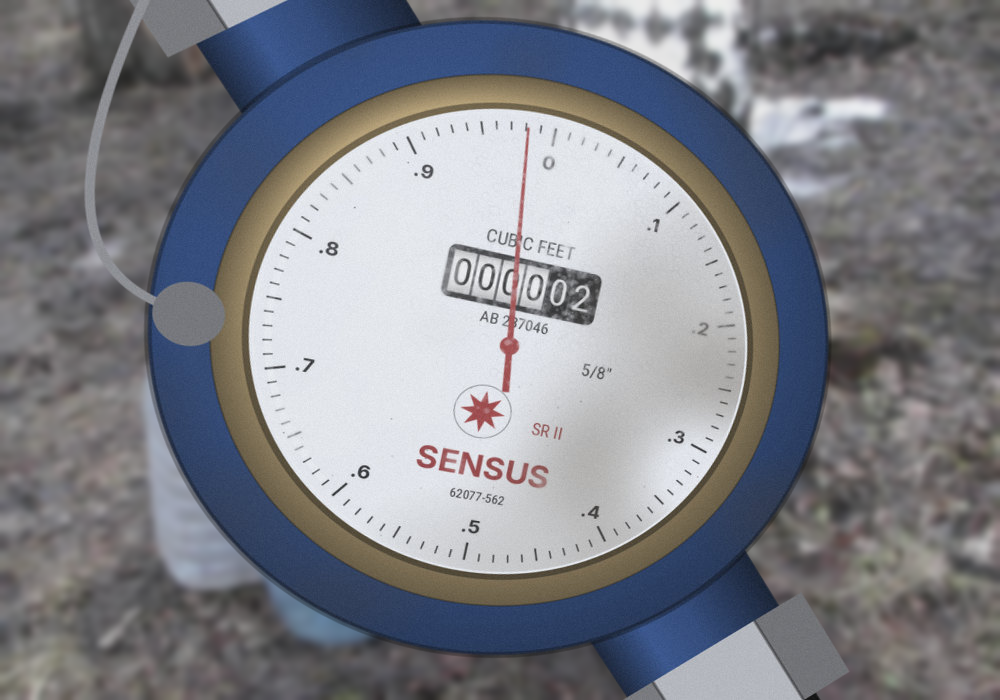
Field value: ft³ 1.98
